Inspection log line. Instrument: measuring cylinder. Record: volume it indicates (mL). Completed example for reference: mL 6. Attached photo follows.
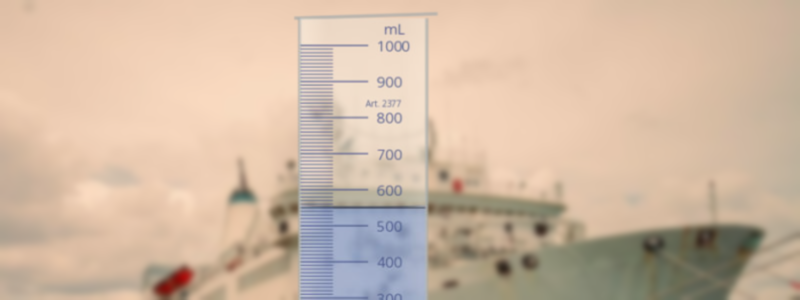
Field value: mL 550
